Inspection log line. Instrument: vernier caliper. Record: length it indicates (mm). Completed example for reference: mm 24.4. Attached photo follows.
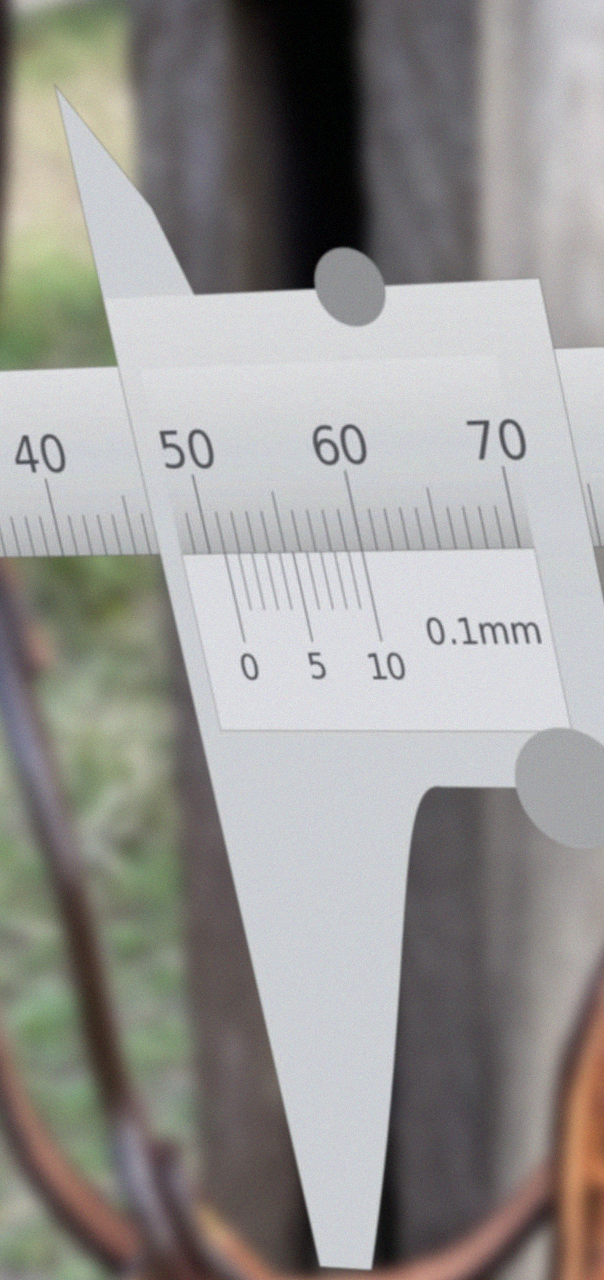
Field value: mm 51.0
